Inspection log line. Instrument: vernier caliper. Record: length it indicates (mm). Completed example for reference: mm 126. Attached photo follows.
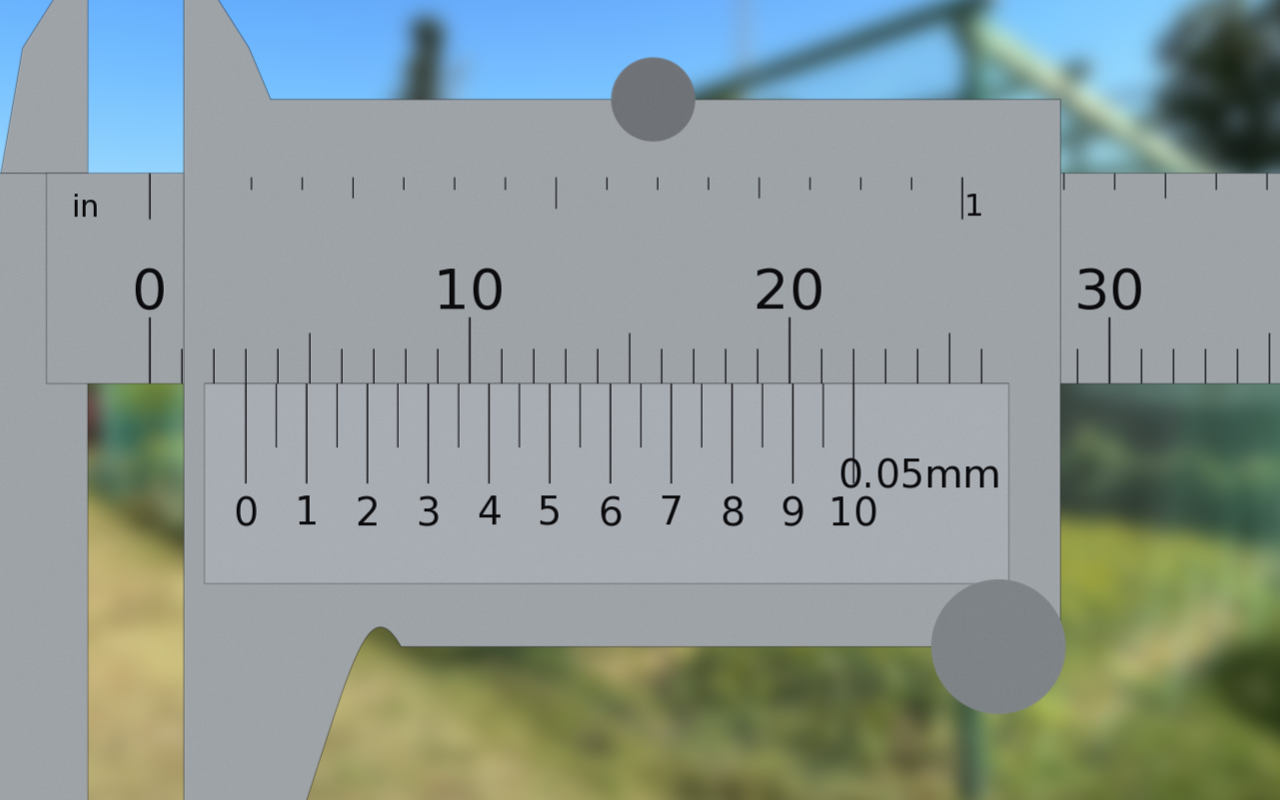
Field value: mm 3.00
